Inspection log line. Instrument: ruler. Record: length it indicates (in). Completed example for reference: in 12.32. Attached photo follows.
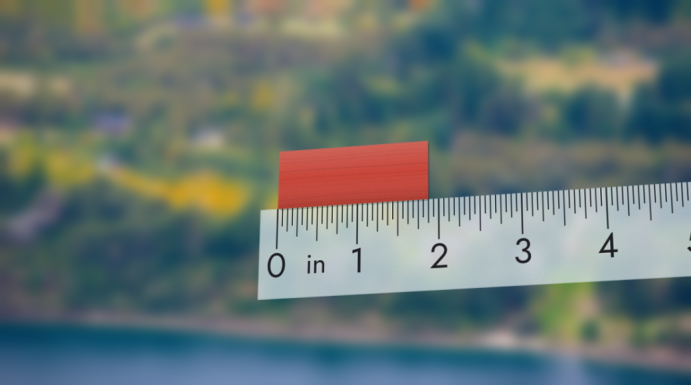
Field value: in 1.875
